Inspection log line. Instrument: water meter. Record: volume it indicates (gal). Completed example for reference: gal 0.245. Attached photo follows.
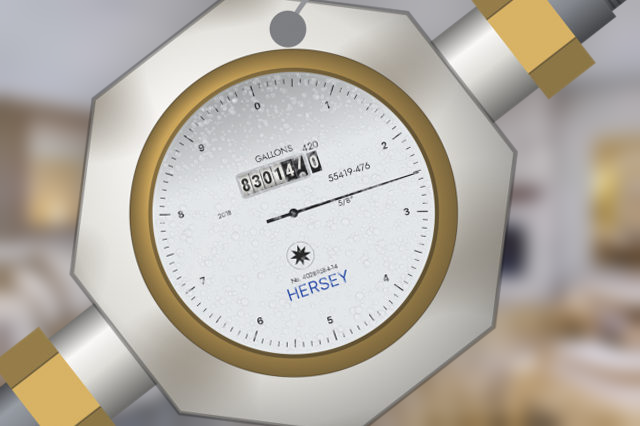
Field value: gal 8301472.5
